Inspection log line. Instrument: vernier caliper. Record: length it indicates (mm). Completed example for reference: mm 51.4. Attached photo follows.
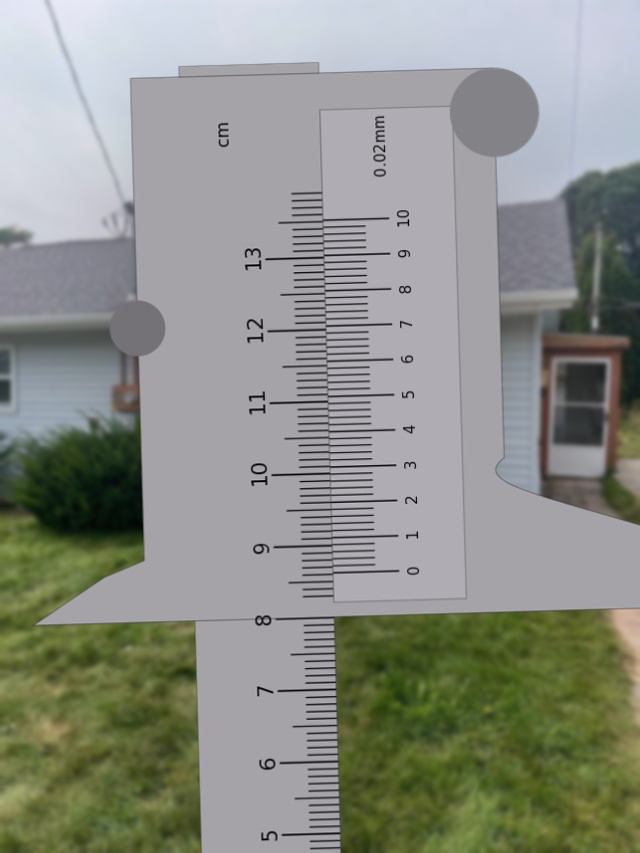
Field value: mm 86.2
